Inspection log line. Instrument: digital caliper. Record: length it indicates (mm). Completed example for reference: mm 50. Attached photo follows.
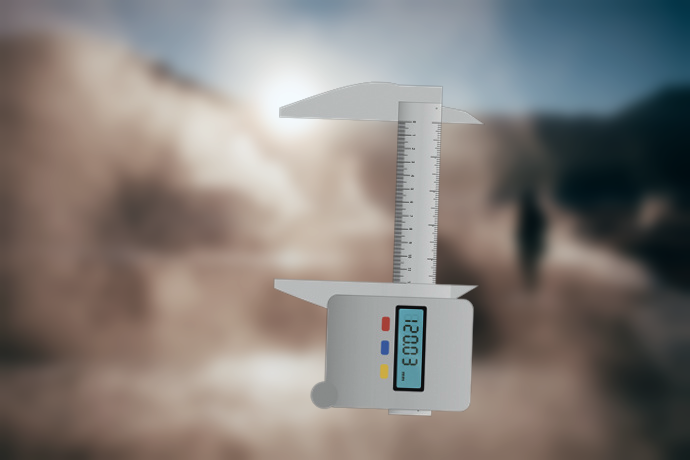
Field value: mm 120.03
